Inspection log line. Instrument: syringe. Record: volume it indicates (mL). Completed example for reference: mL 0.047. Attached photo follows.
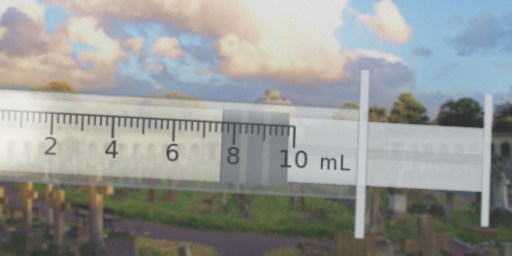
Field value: mL 7.6
